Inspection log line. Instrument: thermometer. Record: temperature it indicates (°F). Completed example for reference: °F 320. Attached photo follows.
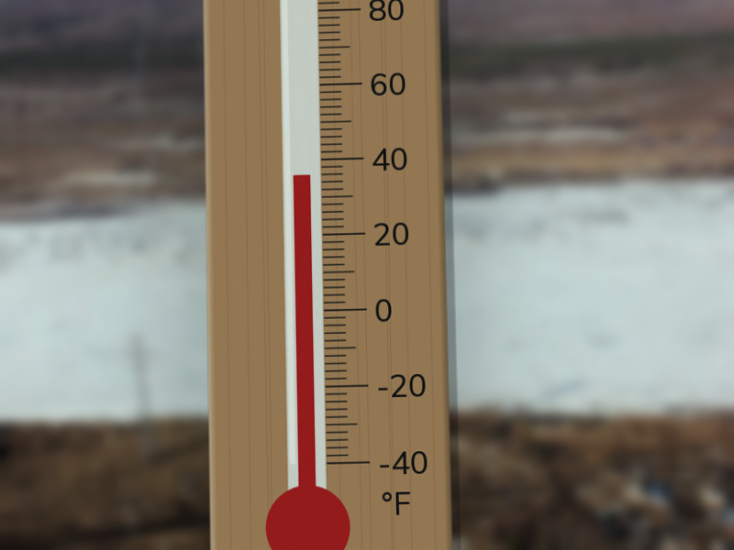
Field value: °F 36
